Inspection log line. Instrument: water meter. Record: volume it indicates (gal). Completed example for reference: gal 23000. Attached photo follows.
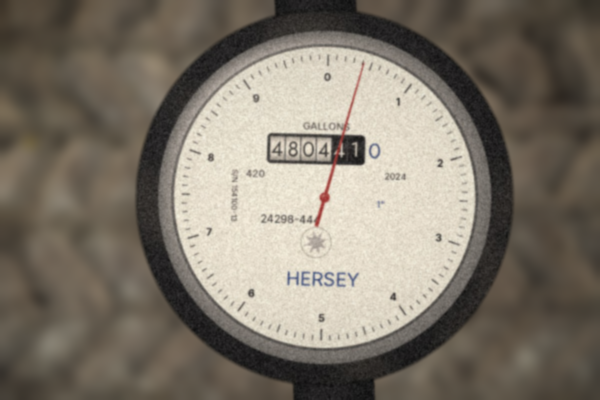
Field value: gal 4804410.4
